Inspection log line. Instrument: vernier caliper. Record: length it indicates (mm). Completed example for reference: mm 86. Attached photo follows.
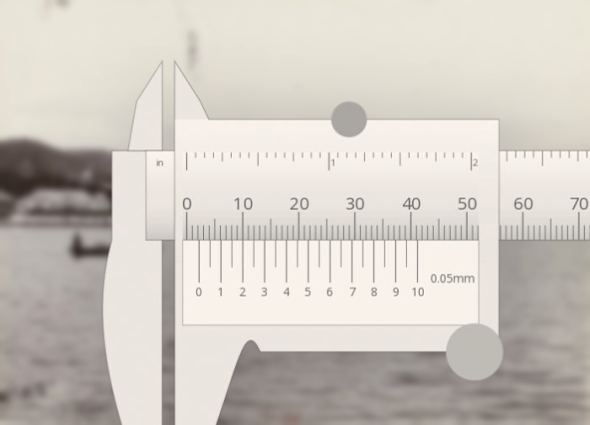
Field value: mm 2.2
